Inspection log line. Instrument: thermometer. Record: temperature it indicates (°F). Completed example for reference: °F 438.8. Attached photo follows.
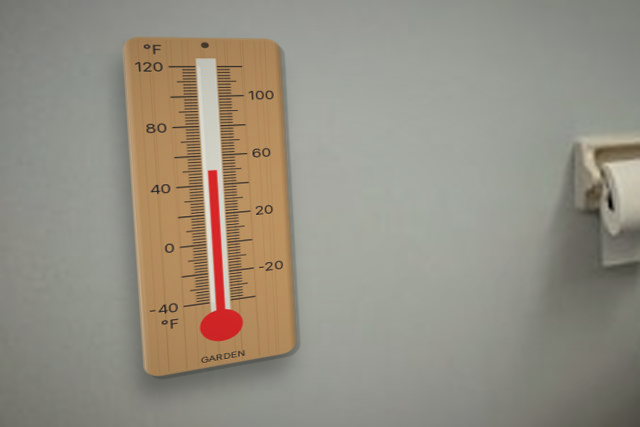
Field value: °F 50
